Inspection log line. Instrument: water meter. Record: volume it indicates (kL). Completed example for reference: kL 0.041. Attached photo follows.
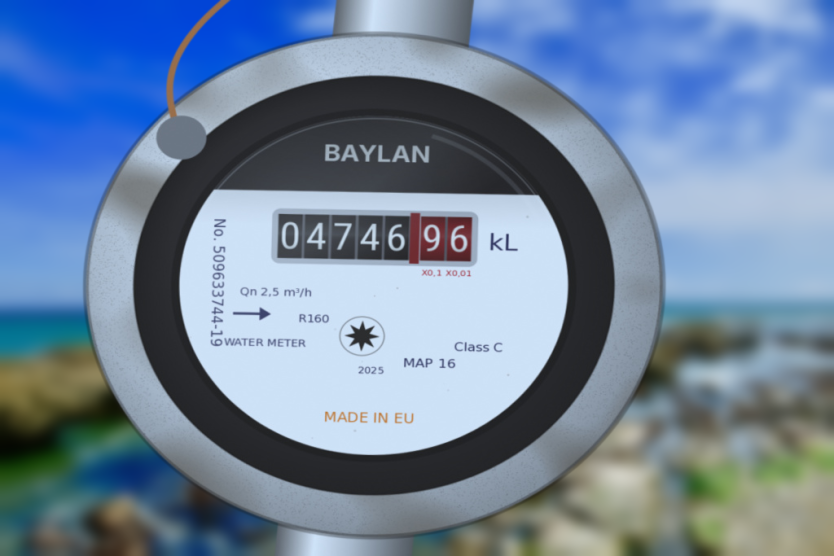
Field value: kL 4746.96
